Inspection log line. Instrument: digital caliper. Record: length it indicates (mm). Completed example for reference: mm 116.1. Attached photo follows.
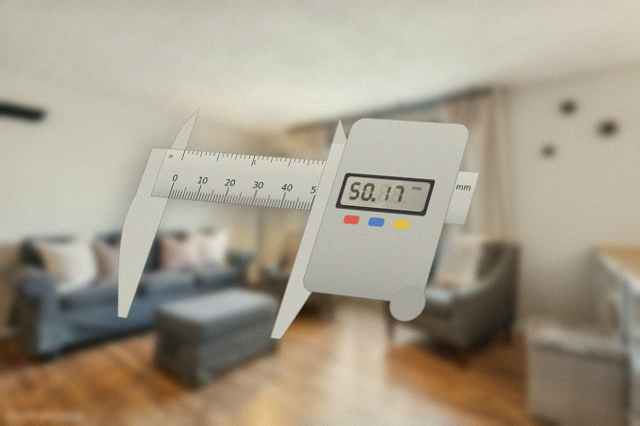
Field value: mm 50.17
